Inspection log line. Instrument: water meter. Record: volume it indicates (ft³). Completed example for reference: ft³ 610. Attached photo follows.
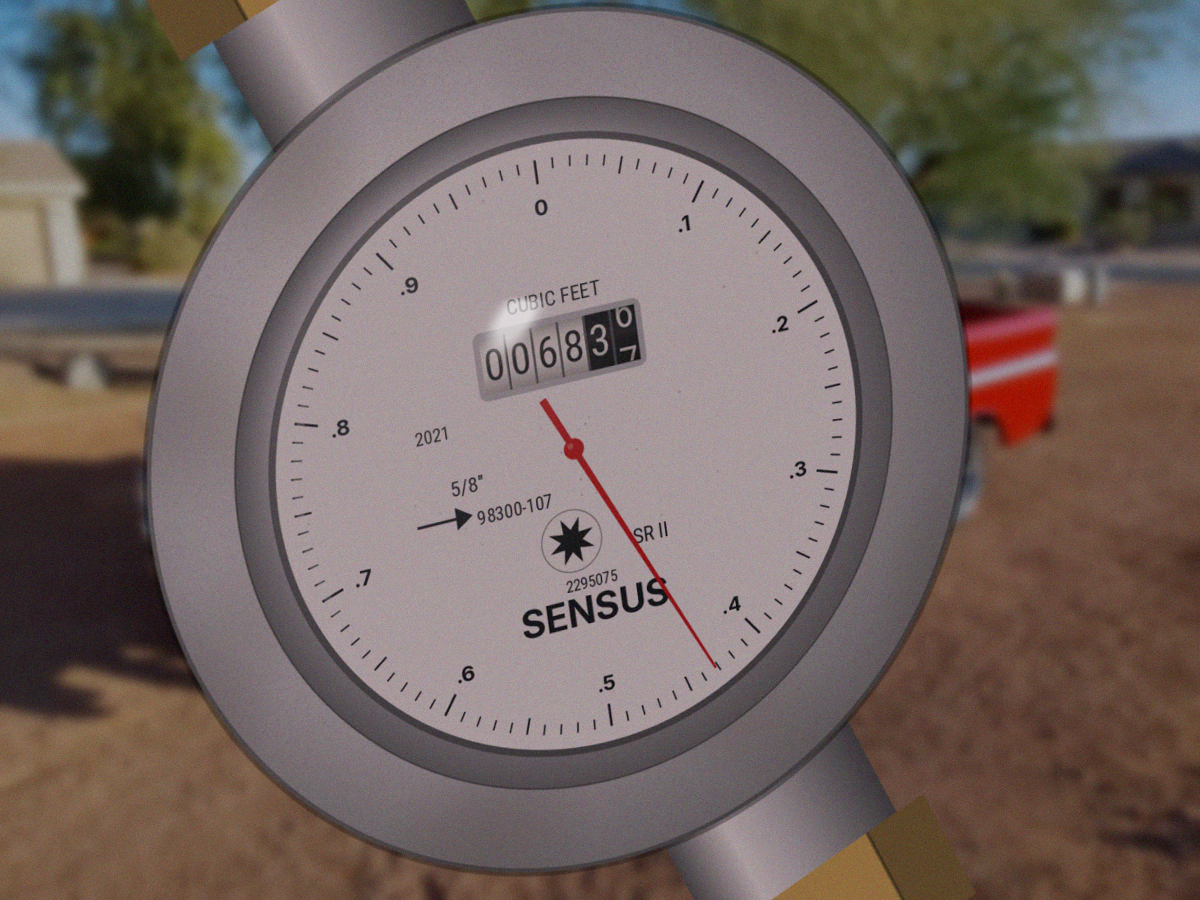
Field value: ft³ 6836.43
